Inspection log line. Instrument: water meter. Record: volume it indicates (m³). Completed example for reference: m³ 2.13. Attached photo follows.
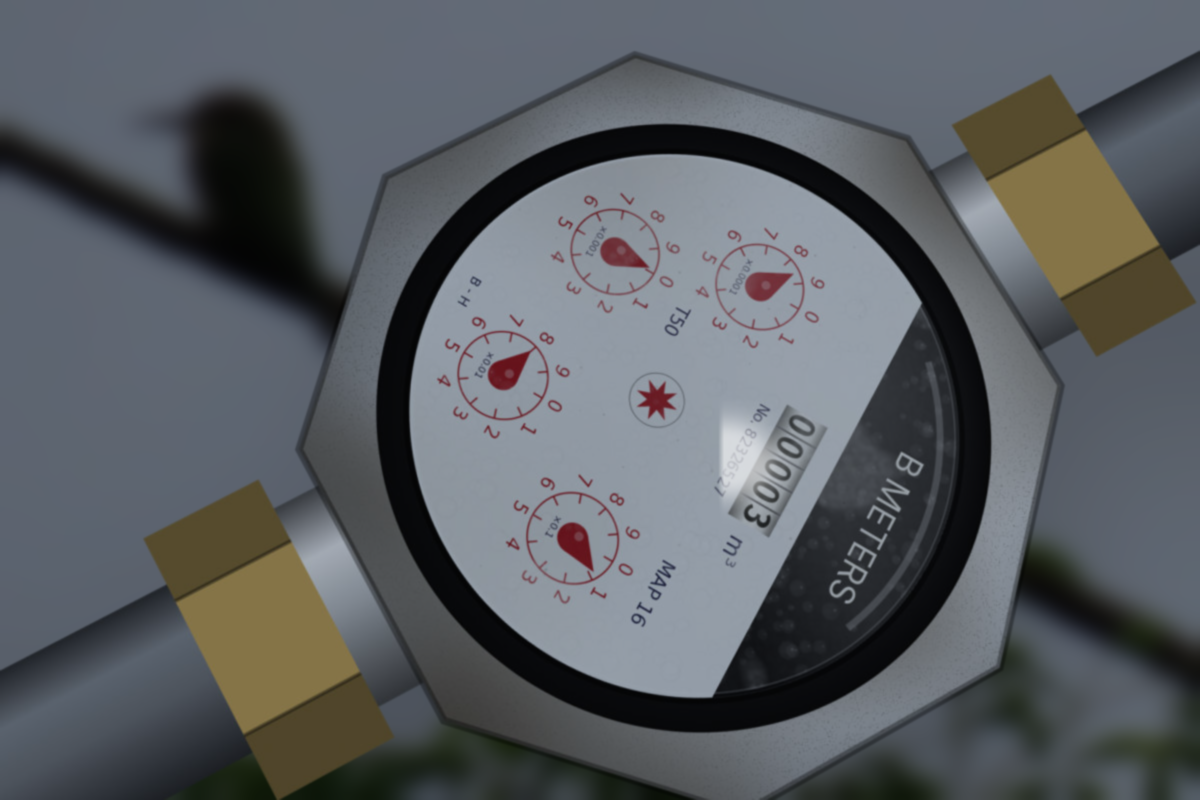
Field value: m³ 3.0798
